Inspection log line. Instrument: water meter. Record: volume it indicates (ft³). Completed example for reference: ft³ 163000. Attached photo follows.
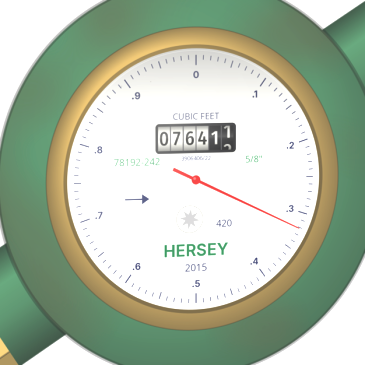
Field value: ft³ 76411.32
